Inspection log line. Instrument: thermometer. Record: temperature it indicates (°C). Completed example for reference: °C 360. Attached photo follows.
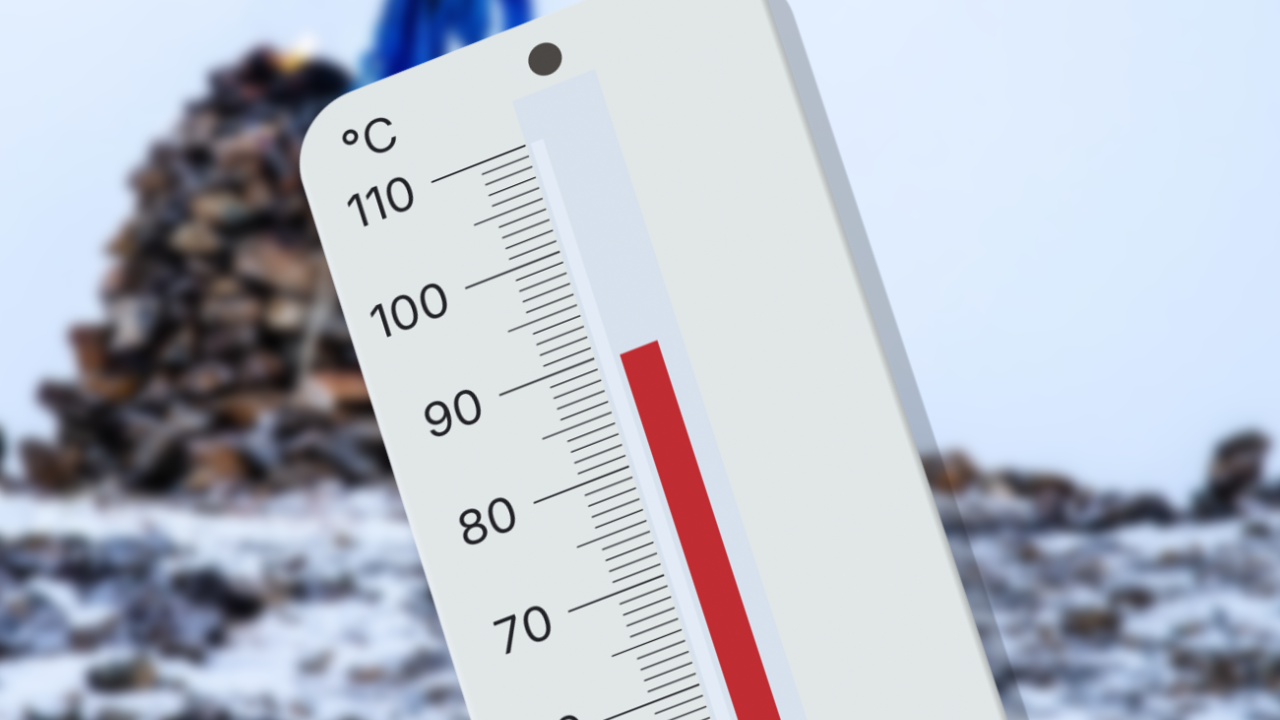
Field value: °C 89.5
